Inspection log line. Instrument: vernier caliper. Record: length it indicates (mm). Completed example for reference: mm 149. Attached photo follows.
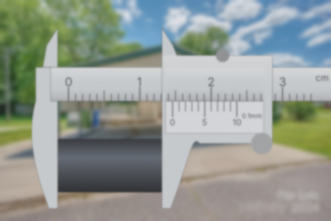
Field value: mm 14.6
